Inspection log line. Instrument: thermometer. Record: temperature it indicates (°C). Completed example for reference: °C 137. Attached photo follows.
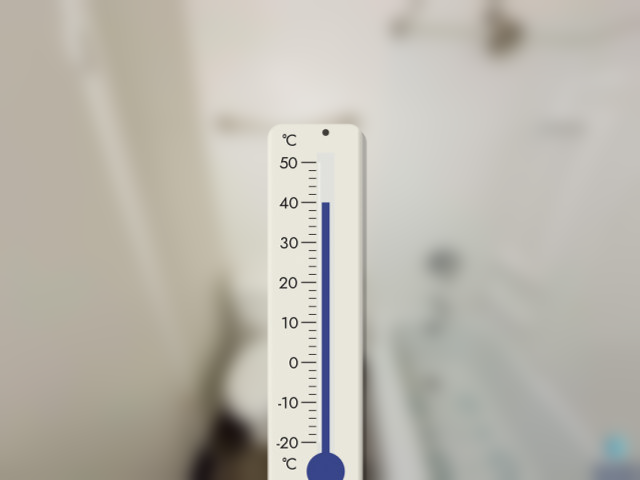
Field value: °C 40
